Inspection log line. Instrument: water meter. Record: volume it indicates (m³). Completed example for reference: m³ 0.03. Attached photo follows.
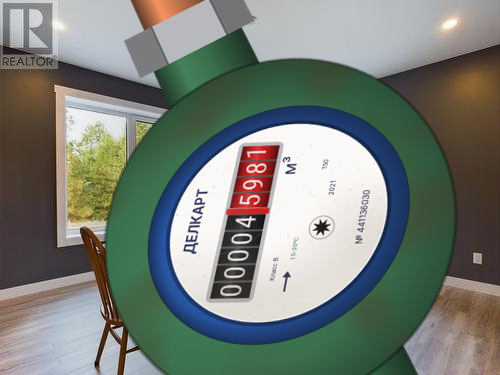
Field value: m³ 4.5981
